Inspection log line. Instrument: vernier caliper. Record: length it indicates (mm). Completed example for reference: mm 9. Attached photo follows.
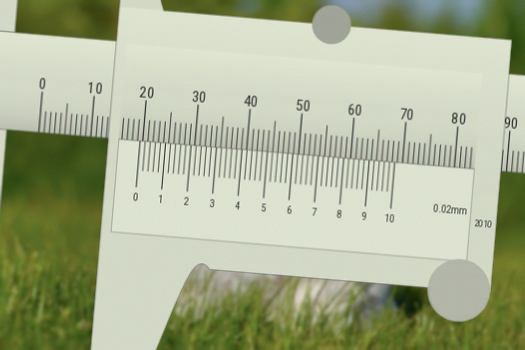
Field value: mm 19.5
